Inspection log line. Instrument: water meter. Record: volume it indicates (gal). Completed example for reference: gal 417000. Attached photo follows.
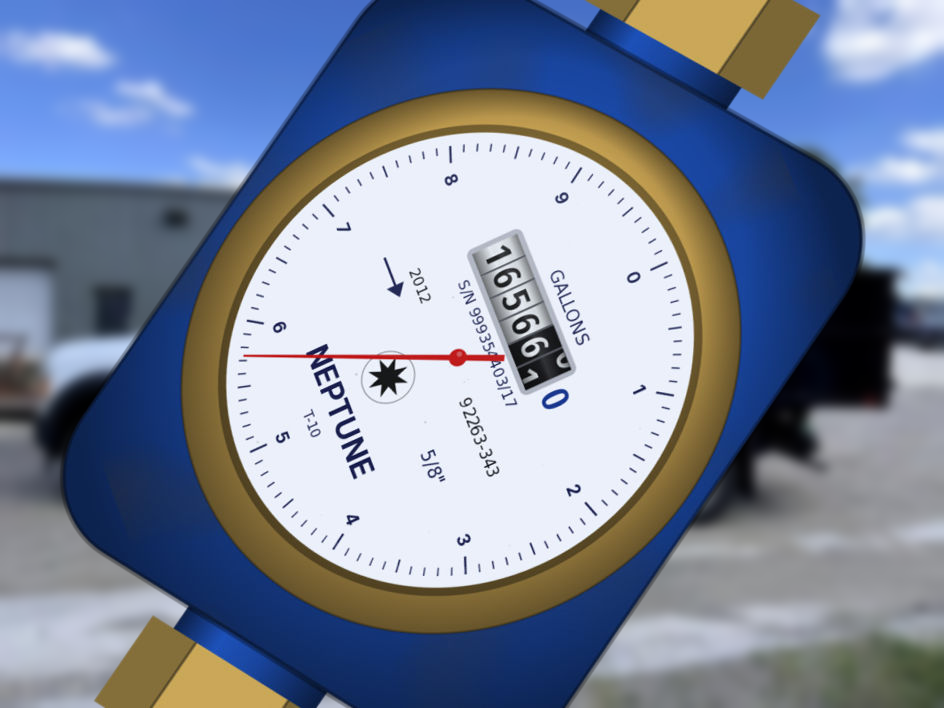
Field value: gal 1656605.7
